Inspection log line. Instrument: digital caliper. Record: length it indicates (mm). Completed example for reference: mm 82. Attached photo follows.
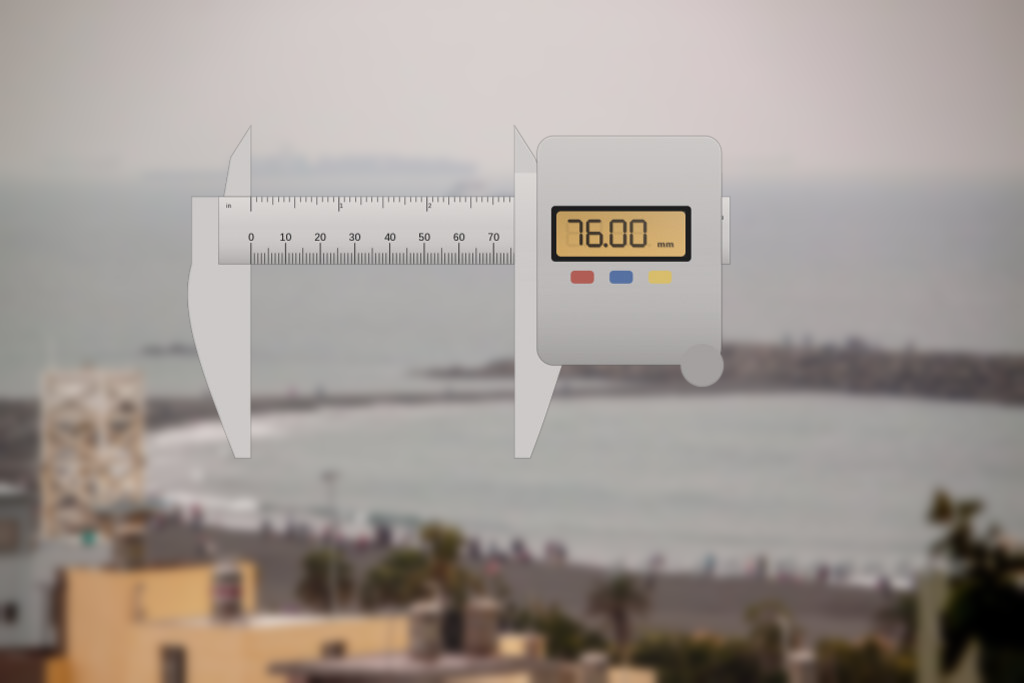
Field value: mm 76.00
